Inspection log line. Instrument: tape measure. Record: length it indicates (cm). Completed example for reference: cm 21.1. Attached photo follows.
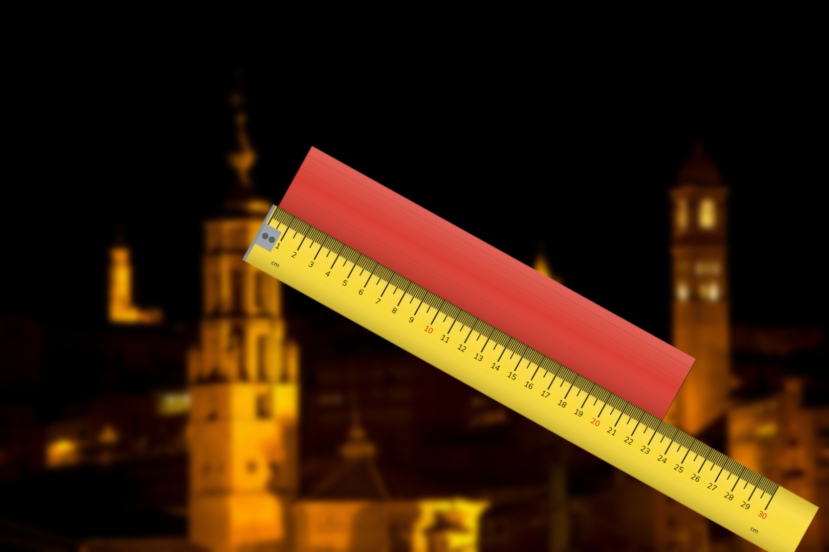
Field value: cm 23
